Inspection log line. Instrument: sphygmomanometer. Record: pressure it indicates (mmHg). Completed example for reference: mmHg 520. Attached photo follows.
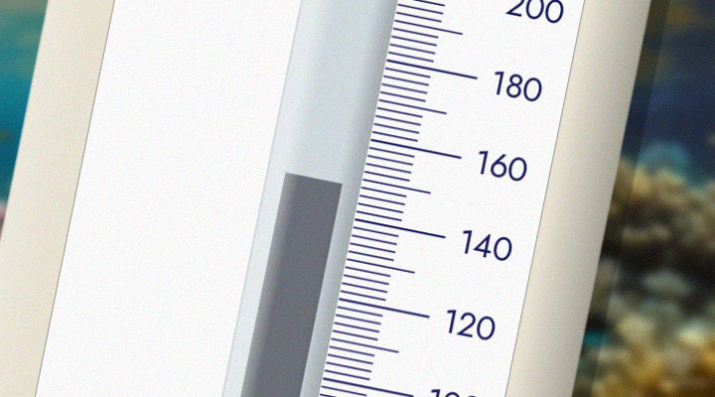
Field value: mmHg 148
